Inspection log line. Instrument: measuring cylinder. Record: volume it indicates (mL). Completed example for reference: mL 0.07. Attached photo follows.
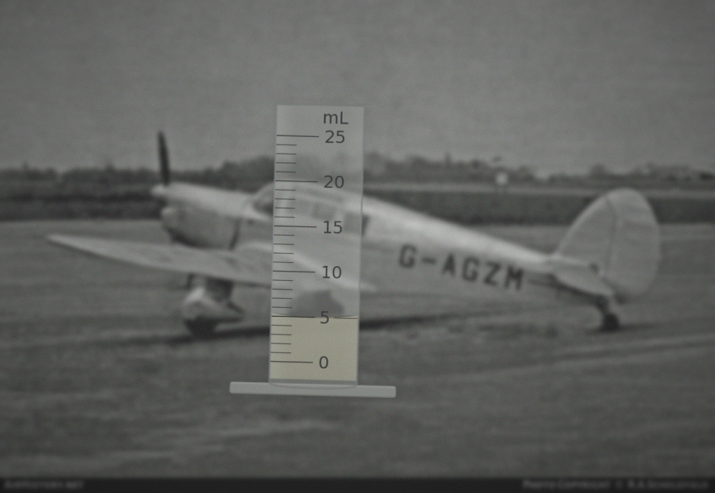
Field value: mL 5
